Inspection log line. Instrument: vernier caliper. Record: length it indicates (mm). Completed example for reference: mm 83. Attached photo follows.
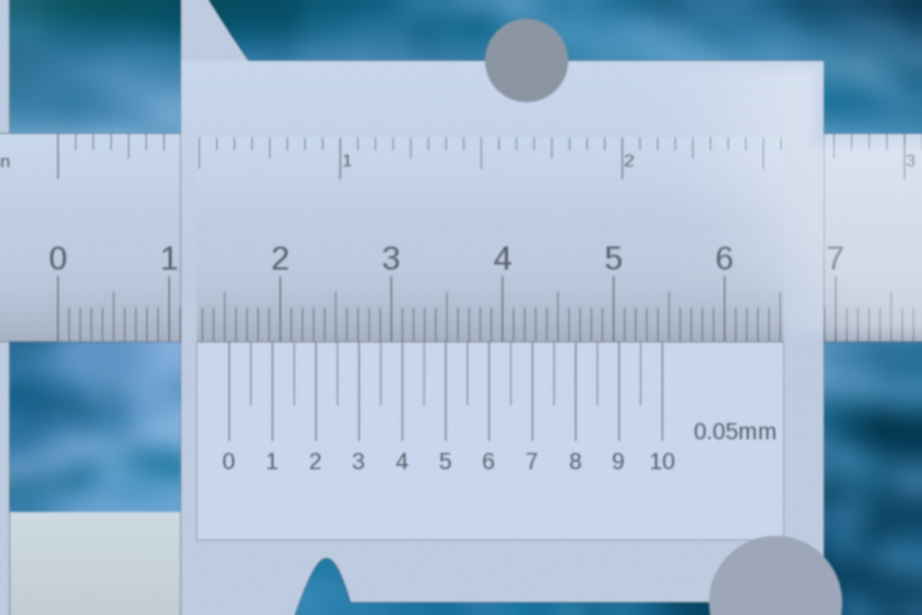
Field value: mm 15.4
